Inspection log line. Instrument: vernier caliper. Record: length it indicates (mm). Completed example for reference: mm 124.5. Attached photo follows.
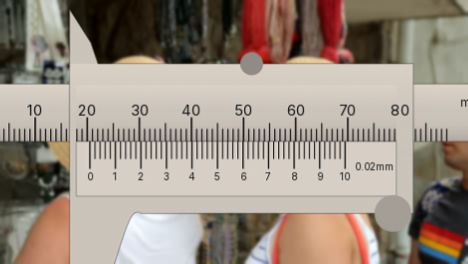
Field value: mm 20.5
